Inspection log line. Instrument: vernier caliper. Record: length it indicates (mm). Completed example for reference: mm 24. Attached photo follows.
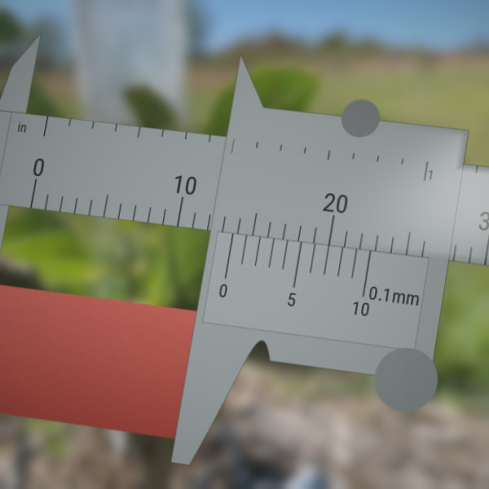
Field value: mm 13.7
